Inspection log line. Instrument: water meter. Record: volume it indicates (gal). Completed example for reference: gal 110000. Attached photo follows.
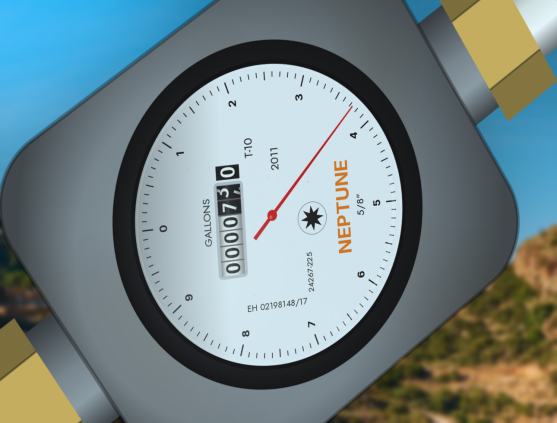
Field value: gal 733.7
